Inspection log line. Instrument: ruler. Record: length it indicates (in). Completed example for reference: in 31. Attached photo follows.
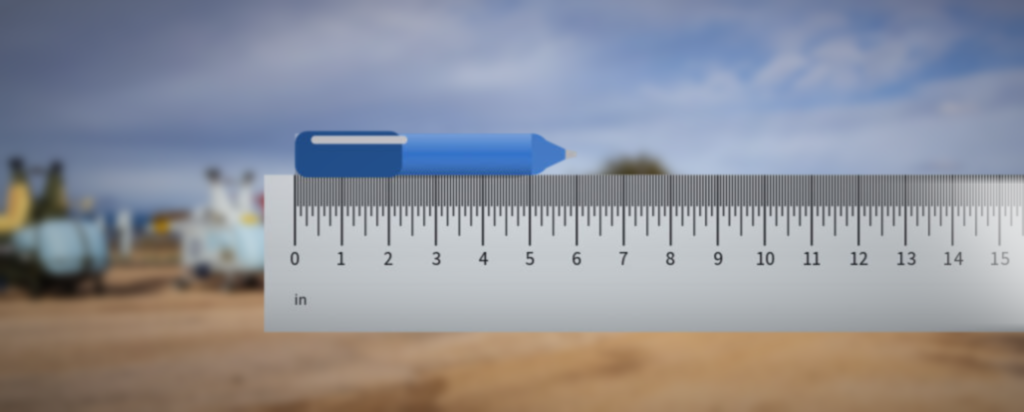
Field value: in 6
